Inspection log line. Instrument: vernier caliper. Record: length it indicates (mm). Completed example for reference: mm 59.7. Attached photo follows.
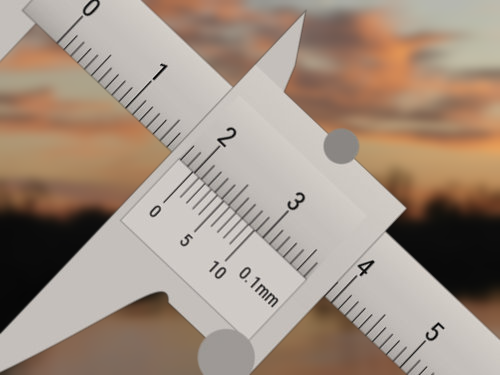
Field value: mm 19.8
